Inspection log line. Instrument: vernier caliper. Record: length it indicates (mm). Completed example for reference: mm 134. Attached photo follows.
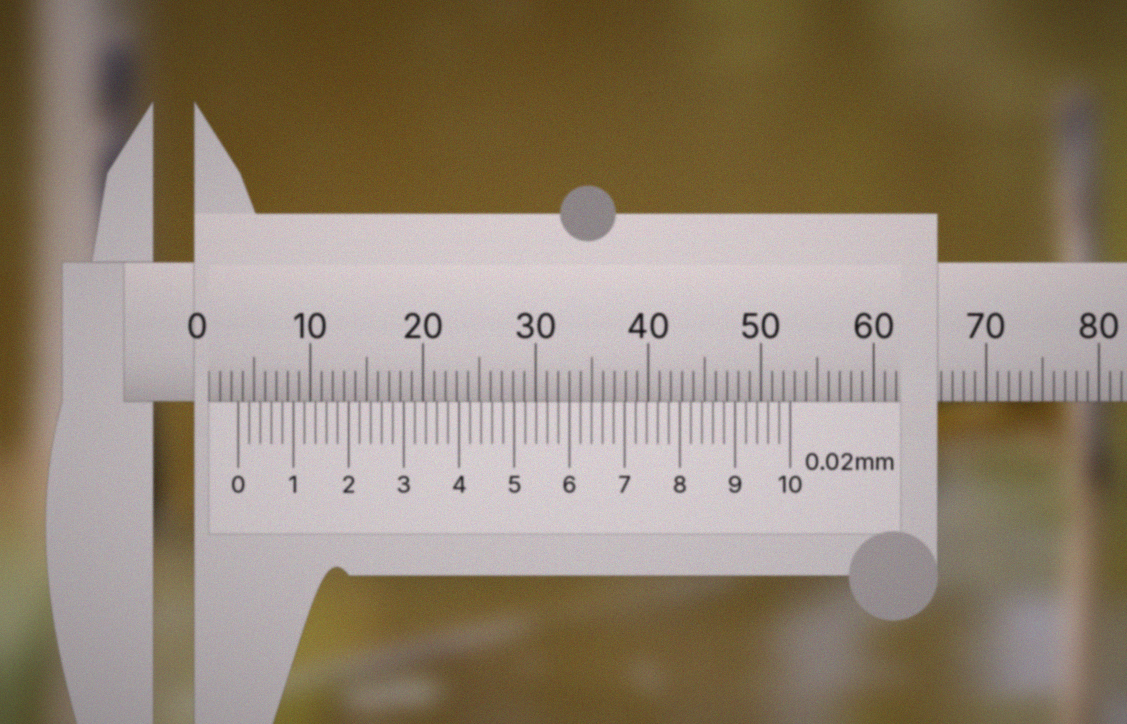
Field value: mm 3.6
